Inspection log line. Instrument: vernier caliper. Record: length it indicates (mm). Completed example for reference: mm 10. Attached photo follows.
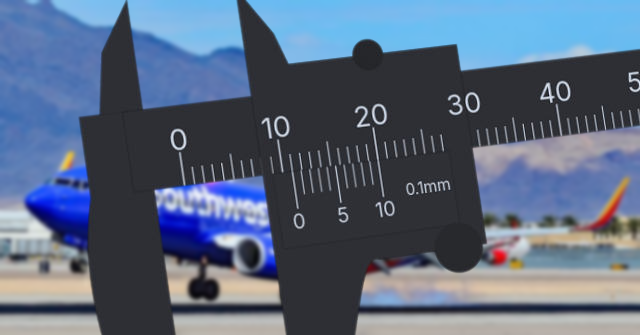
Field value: mm 11.0
